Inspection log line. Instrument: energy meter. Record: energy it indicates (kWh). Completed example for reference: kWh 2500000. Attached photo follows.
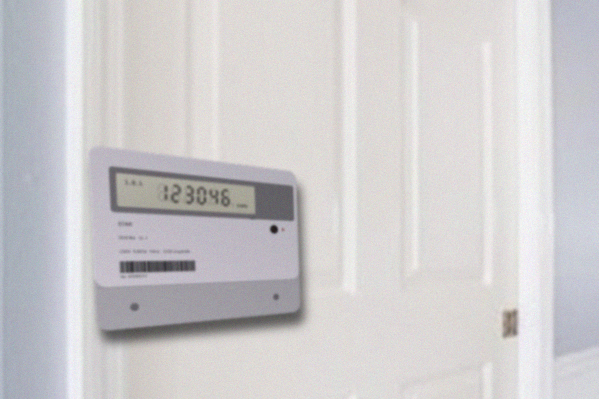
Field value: kWh 123046
